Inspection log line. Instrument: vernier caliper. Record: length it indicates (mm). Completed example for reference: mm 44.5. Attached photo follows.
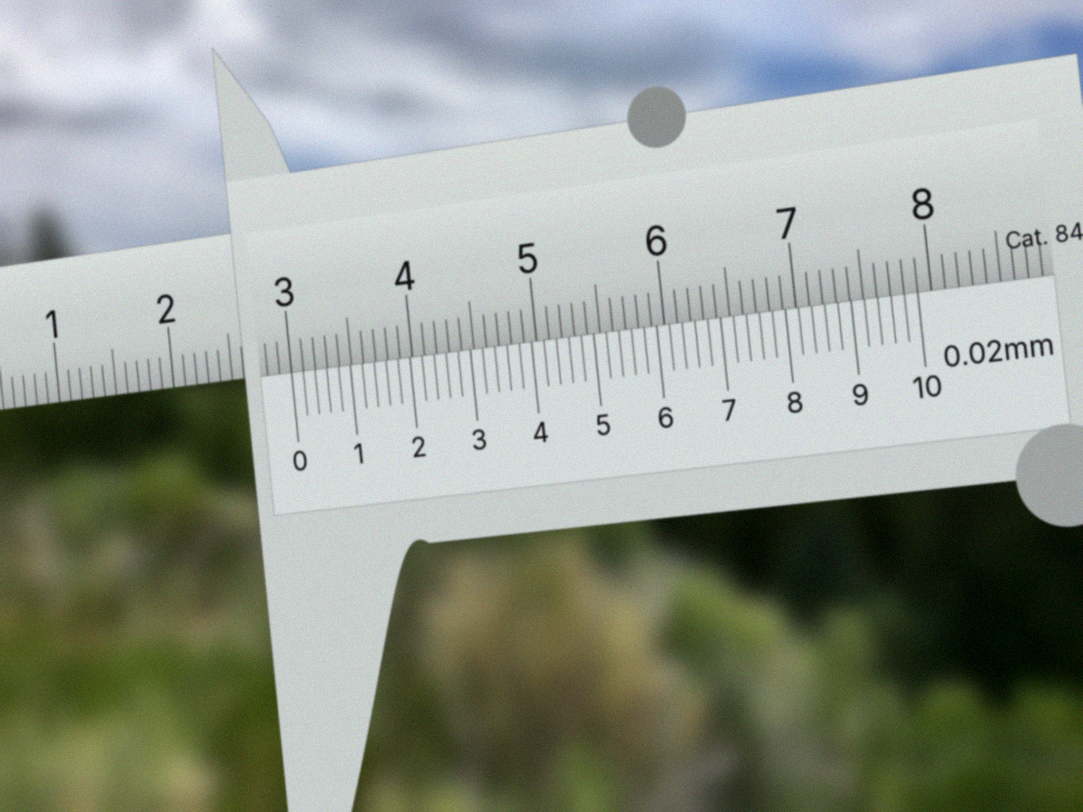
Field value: mm 30.0
